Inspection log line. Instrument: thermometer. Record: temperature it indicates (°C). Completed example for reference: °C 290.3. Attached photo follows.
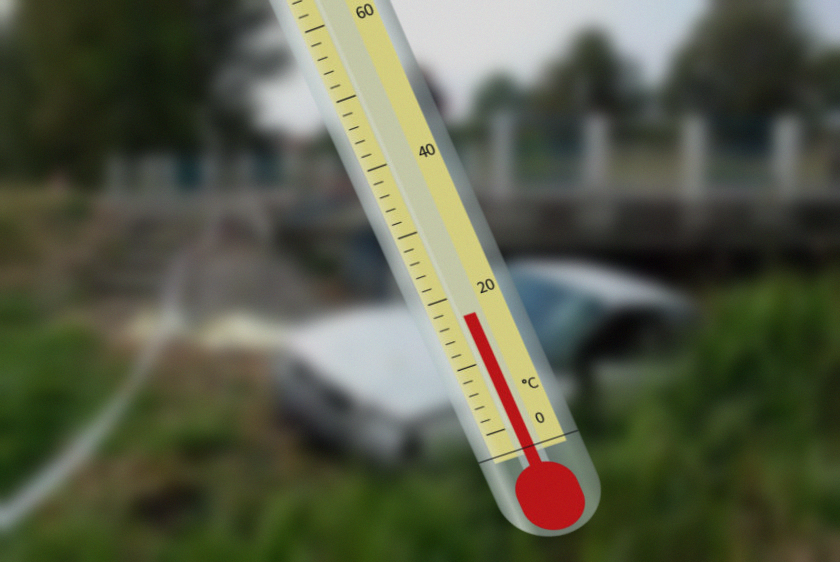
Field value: °C 17
